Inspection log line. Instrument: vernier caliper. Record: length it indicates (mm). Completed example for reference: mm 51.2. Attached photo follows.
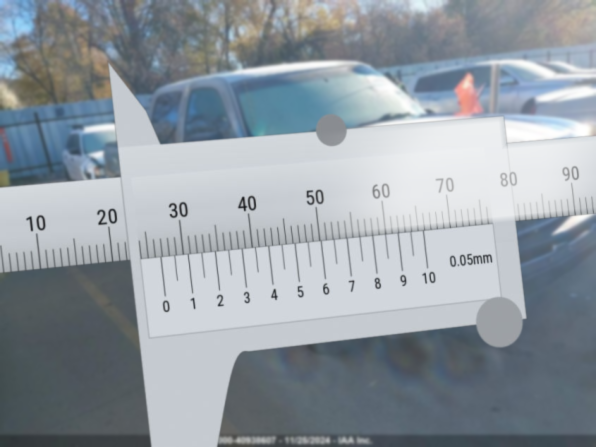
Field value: mm 26.8
